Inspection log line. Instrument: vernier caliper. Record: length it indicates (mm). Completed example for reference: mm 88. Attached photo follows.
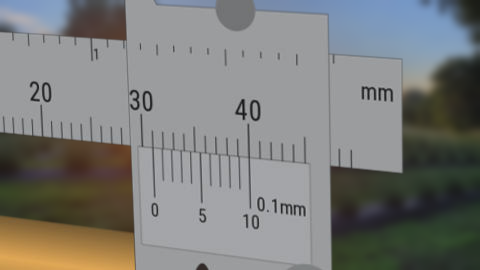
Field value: mm 31.0
